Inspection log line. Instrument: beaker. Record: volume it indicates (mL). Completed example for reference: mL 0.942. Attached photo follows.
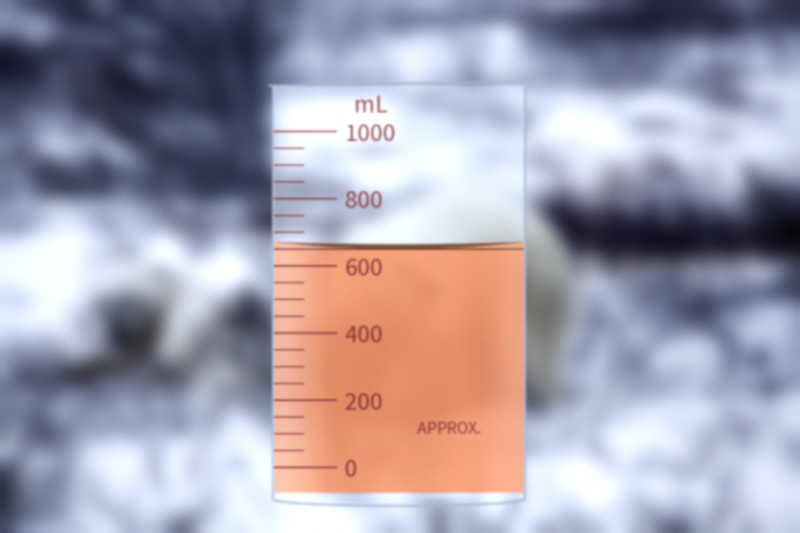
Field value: mL 650
